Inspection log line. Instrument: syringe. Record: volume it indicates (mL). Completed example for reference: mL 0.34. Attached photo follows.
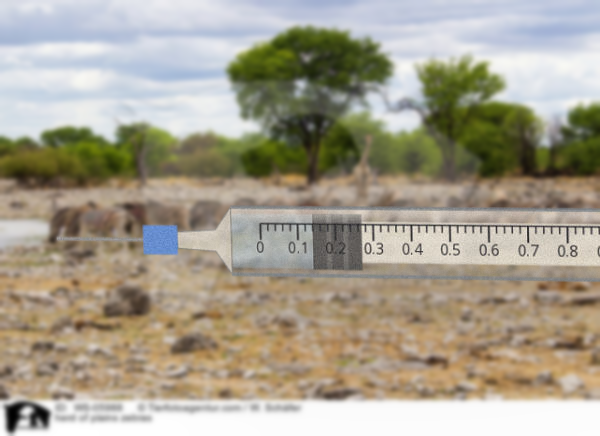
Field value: mL 0.14
